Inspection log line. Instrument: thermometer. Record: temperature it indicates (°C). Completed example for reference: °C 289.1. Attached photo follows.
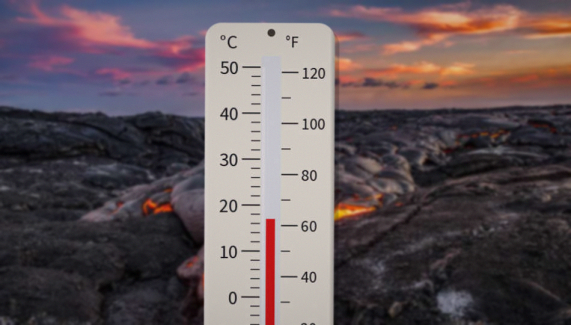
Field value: °C 17
